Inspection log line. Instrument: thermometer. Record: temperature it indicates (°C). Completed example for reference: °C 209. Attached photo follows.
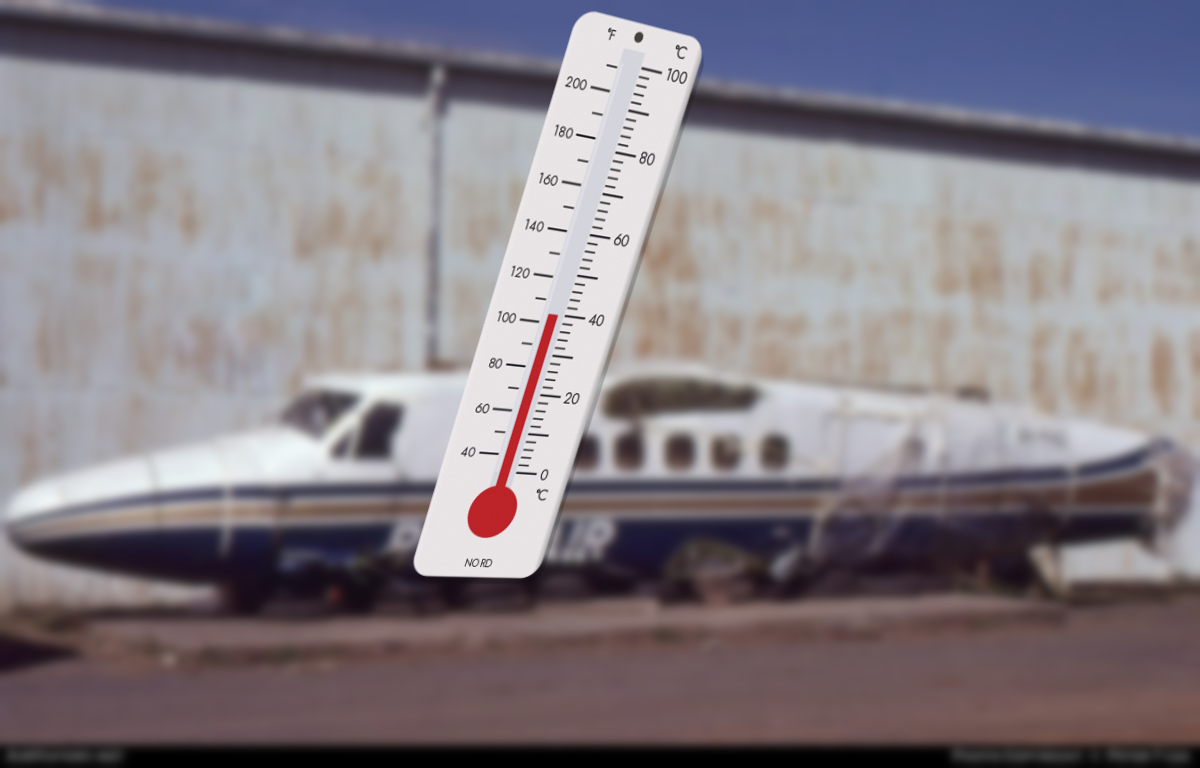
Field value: °C 40
